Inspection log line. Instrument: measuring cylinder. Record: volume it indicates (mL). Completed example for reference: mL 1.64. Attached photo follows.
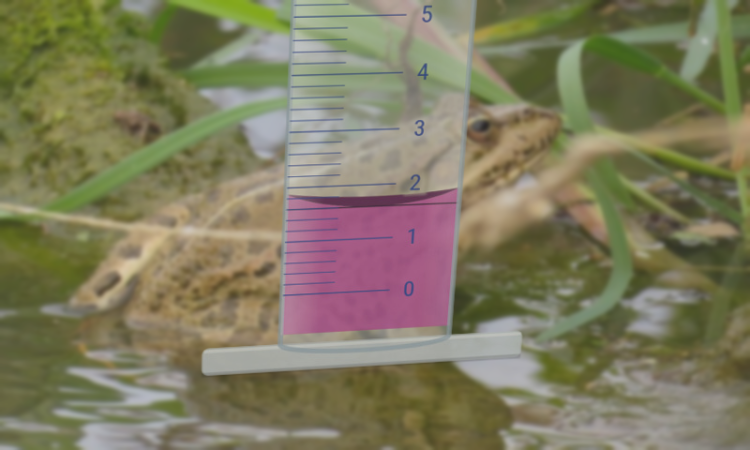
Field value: mL 1.6
